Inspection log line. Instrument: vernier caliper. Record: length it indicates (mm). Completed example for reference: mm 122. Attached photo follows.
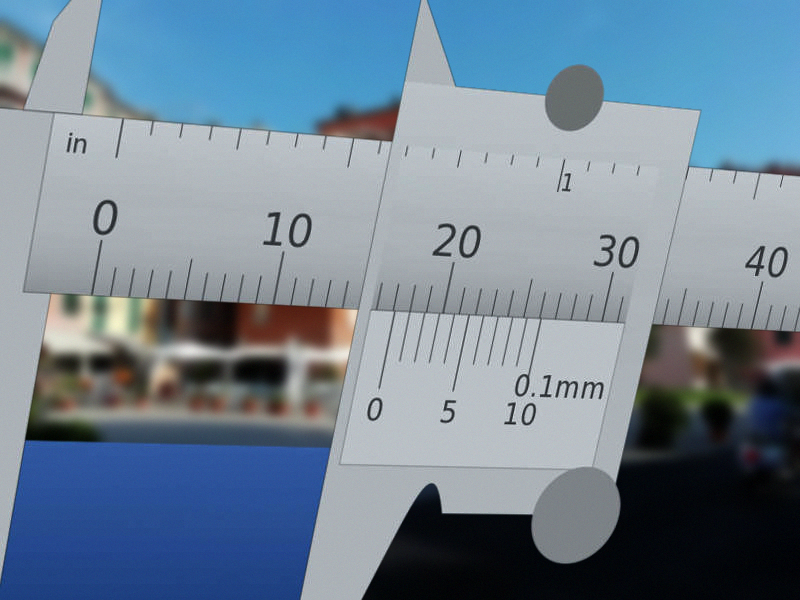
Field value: mm 17.1
